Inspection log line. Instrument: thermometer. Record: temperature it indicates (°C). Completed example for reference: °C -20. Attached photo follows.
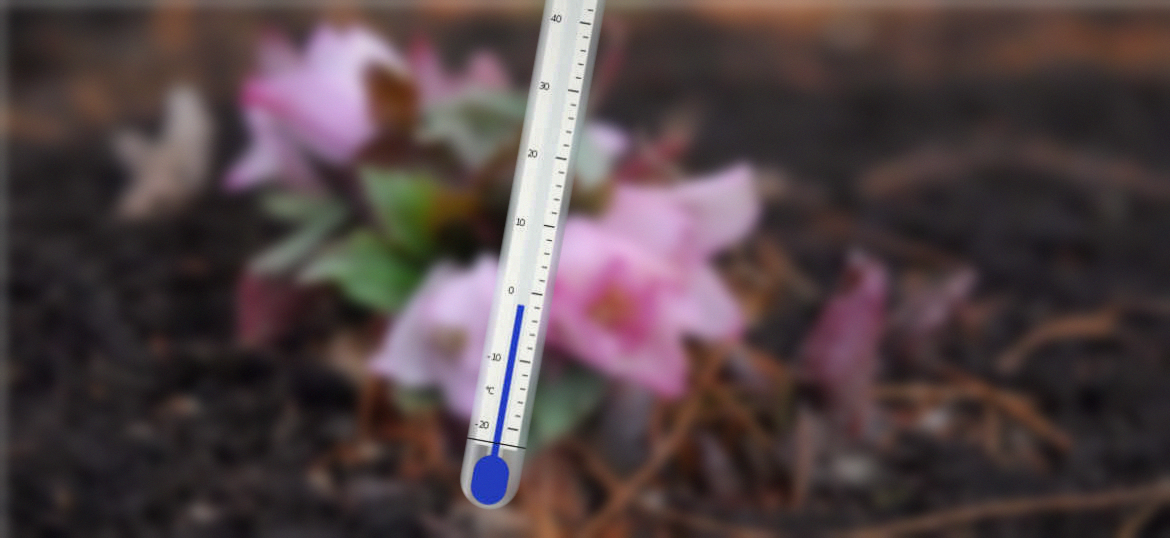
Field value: °C -2
